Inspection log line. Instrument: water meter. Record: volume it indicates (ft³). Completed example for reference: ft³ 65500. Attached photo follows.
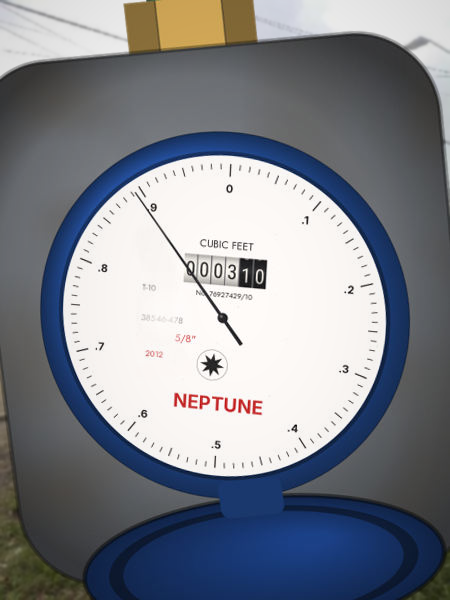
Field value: ft³ 309.89
